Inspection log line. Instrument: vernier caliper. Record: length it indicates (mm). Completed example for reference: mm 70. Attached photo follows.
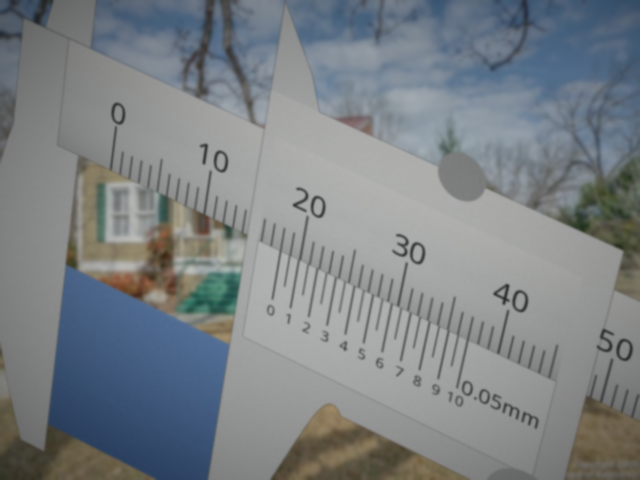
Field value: mm 18.0
